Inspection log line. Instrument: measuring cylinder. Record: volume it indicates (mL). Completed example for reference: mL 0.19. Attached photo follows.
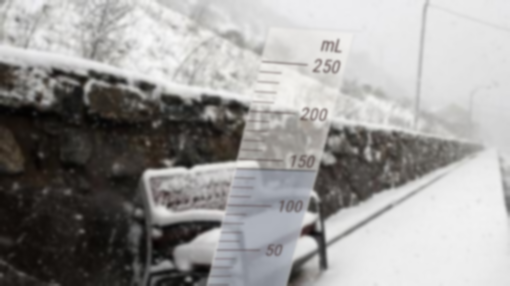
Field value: mL 140
